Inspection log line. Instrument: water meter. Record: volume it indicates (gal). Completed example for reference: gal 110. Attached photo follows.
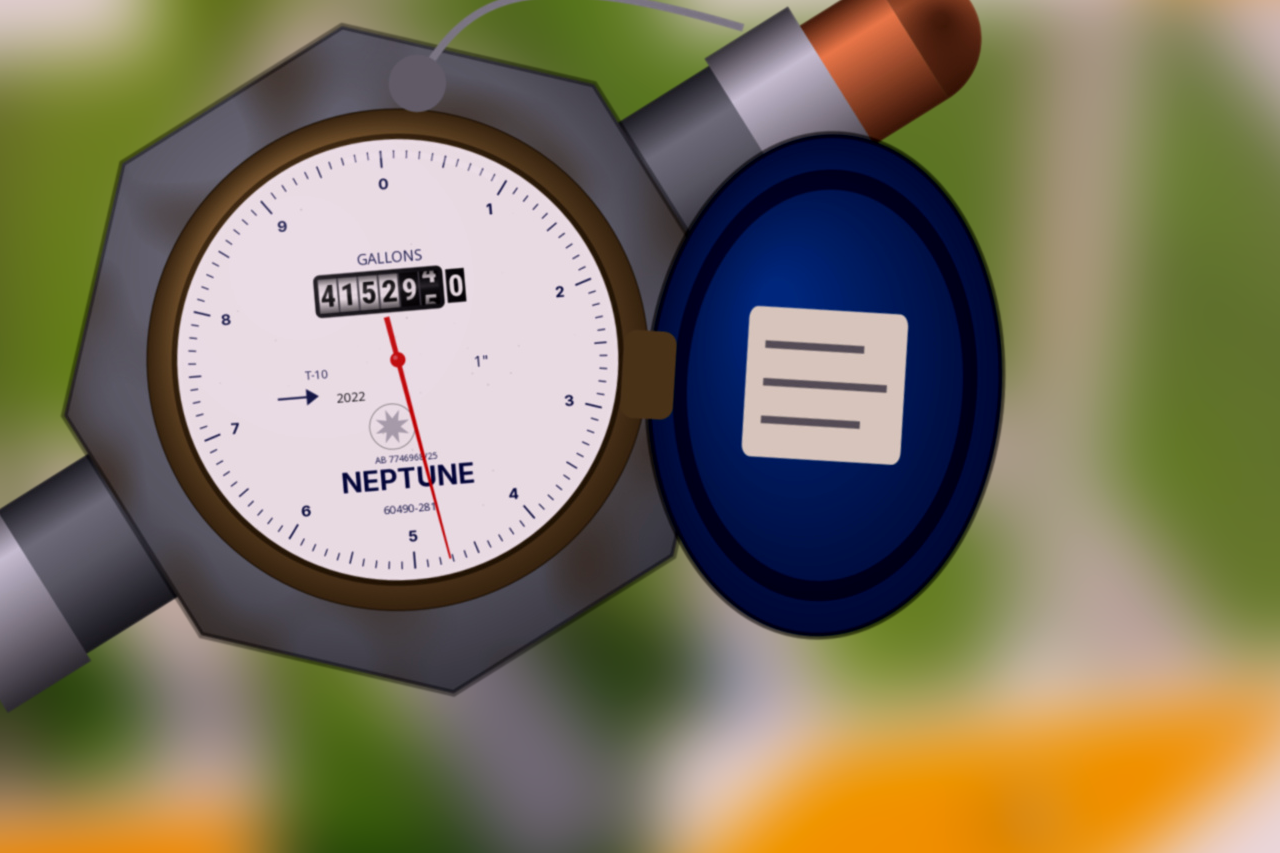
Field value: gal 4152944.7
